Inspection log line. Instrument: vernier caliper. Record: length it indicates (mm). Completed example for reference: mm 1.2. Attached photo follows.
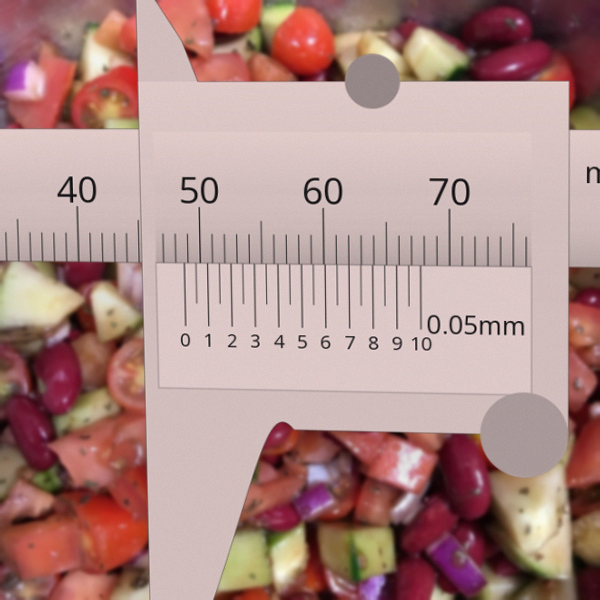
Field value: mm 48.7
